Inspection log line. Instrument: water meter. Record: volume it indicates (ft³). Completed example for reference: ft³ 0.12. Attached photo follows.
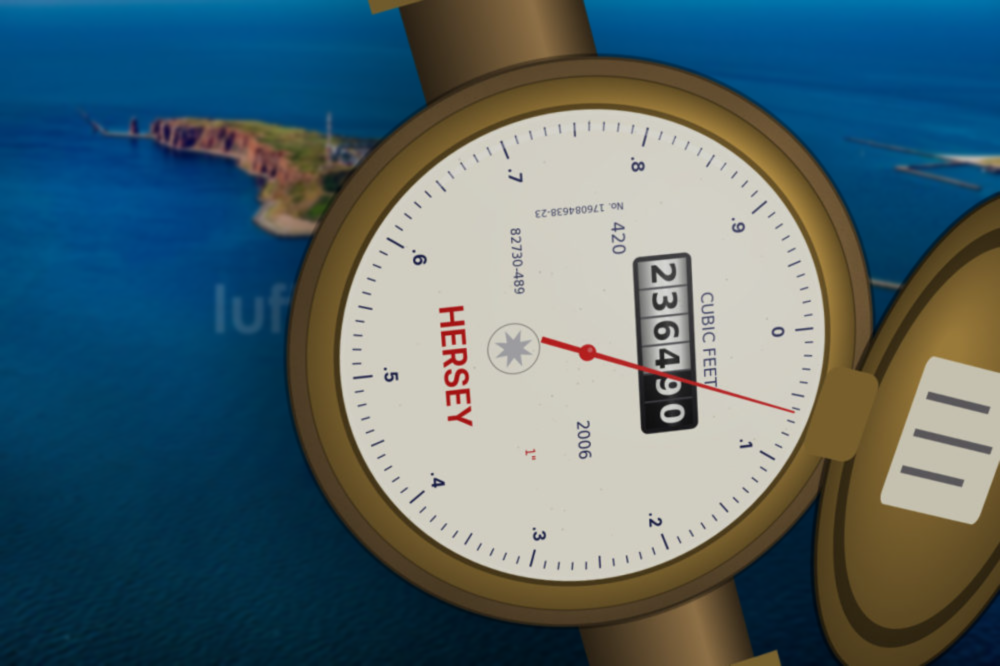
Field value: ft³ 236490.06
